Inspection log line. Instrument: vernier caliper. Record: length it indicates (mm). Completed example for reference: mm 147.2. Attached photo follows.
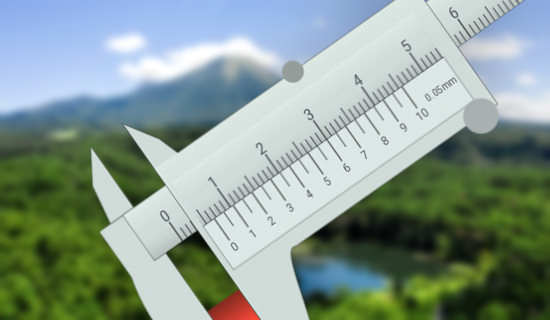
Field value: mm 6.6
